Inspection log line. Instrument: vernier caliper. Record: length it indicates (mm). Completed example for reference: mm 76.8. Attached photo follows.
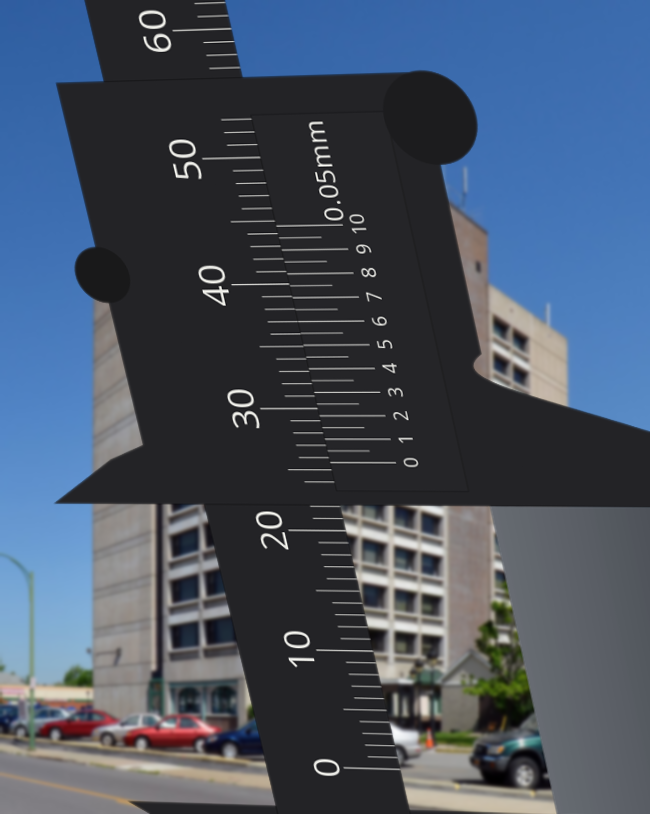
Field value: mm 25.6
